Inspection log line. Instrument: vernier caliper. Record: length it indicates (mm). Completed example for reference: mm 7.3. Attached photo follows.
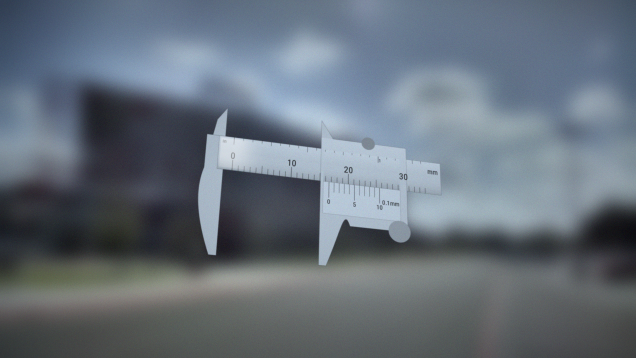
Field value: mm 16.6
